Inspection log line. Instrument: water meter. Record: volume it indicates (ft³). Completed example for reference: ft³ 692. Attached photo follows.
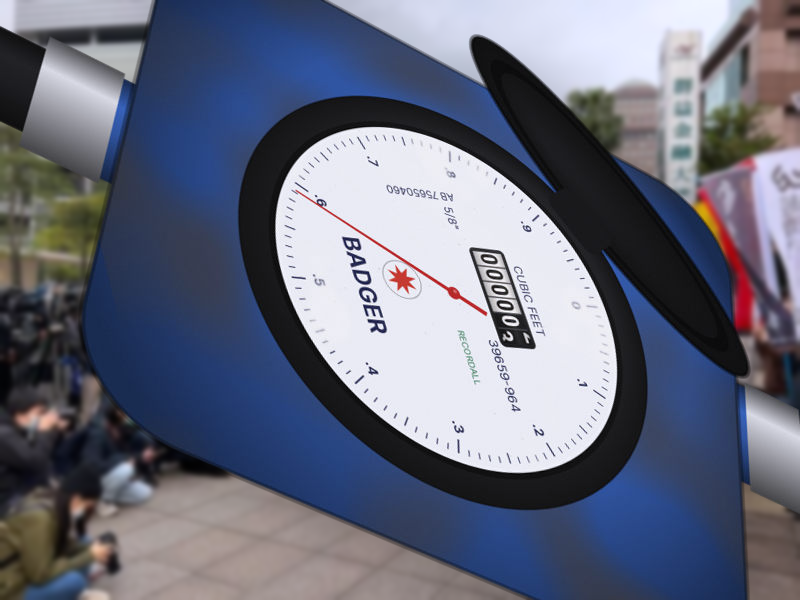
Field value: ft³ 2.59
